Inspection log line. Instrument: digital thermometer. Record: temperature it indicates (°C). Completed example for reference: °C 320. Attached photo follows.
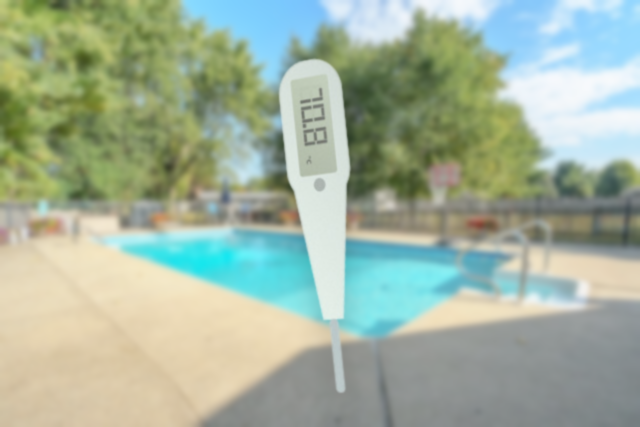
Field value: °C 70.8
